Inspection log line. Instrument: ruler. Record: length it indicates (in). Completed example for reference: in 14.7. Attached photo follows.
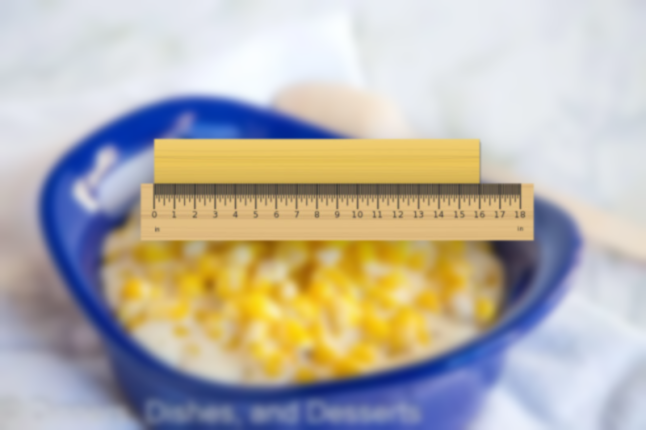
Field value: in 16
